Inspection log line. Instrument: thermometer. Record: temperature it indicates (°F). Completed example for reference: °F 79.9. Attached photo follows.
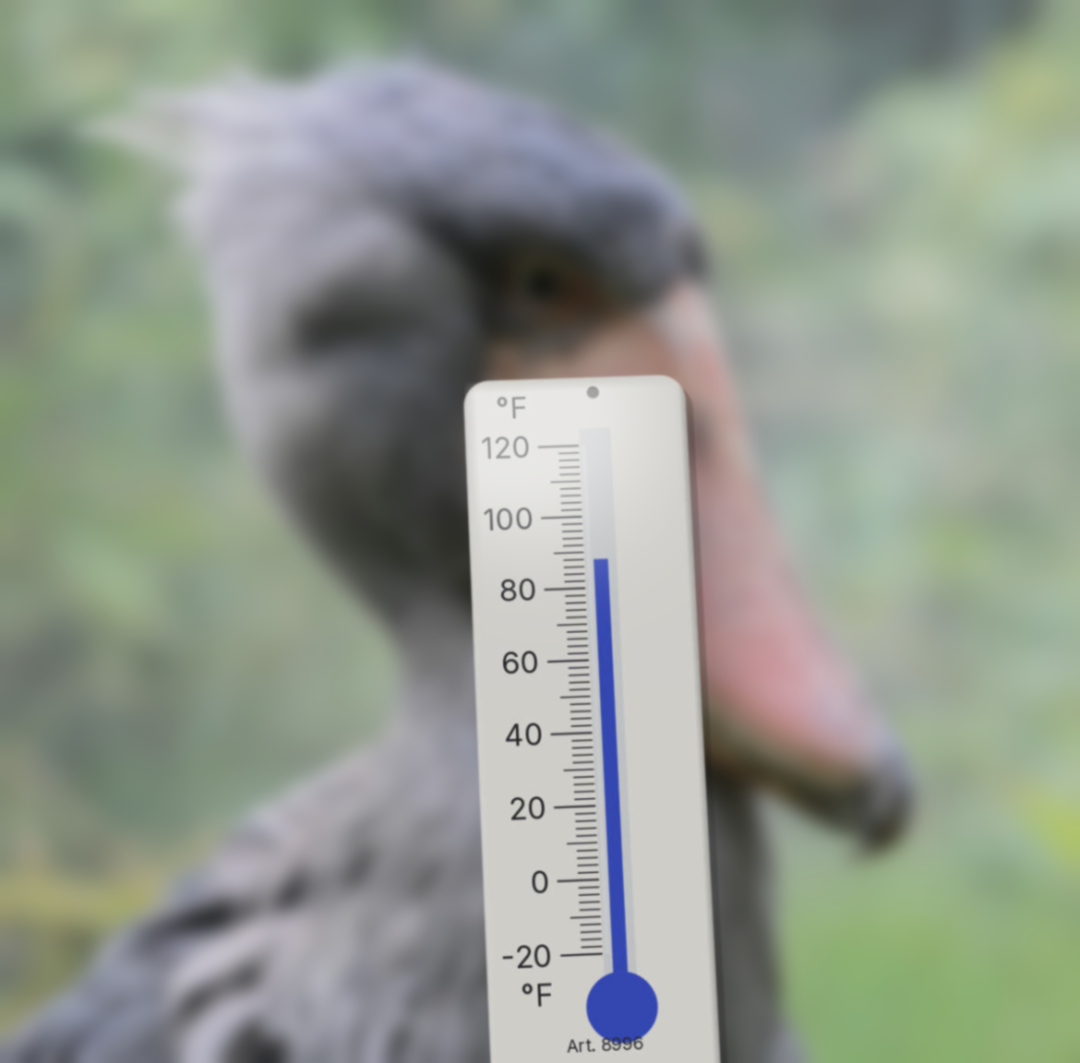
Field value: °F 88
